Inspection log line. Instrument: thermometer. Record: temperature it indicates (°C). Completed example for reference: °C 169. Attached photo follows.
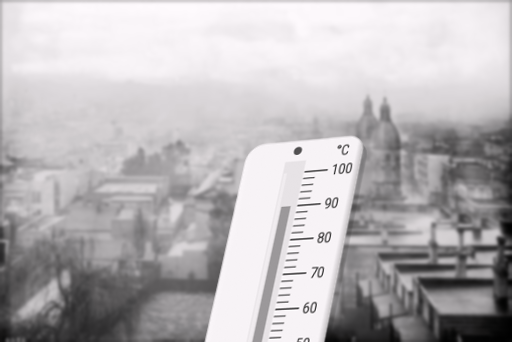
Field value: °C 90
